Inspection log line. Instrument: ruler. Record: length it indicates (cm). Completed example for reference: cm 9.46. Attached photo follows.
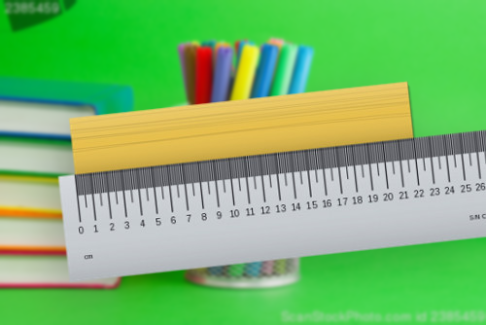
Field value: cm 22
